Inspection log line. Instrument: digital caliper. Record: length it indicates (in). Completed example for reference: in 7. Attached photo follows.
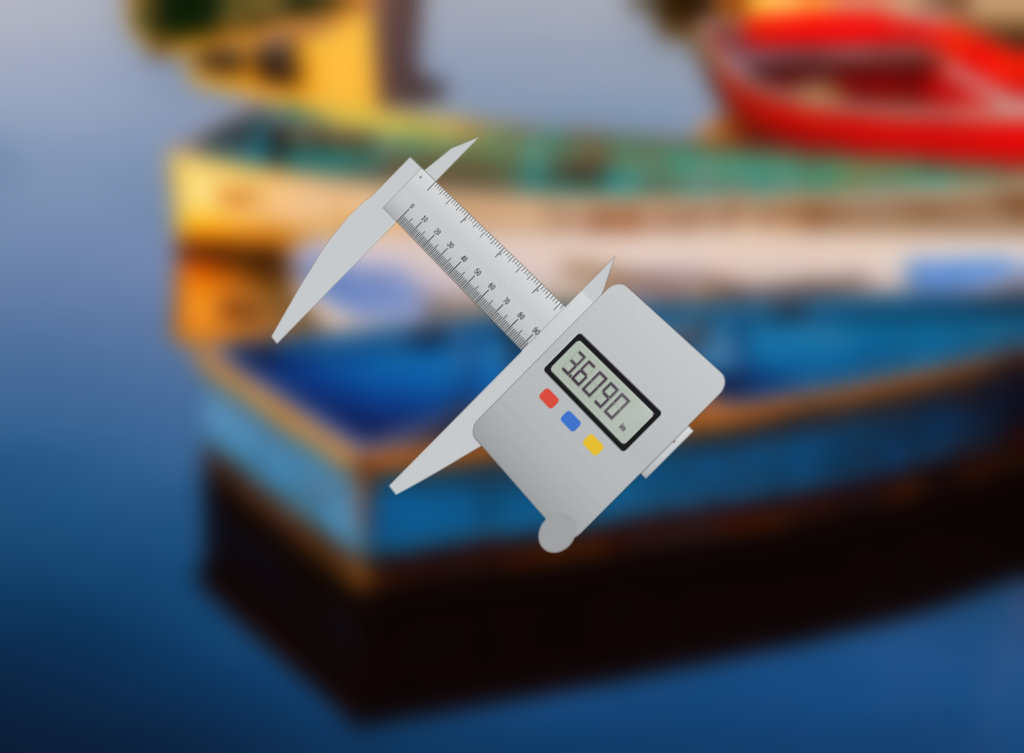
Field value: in 3.6090
